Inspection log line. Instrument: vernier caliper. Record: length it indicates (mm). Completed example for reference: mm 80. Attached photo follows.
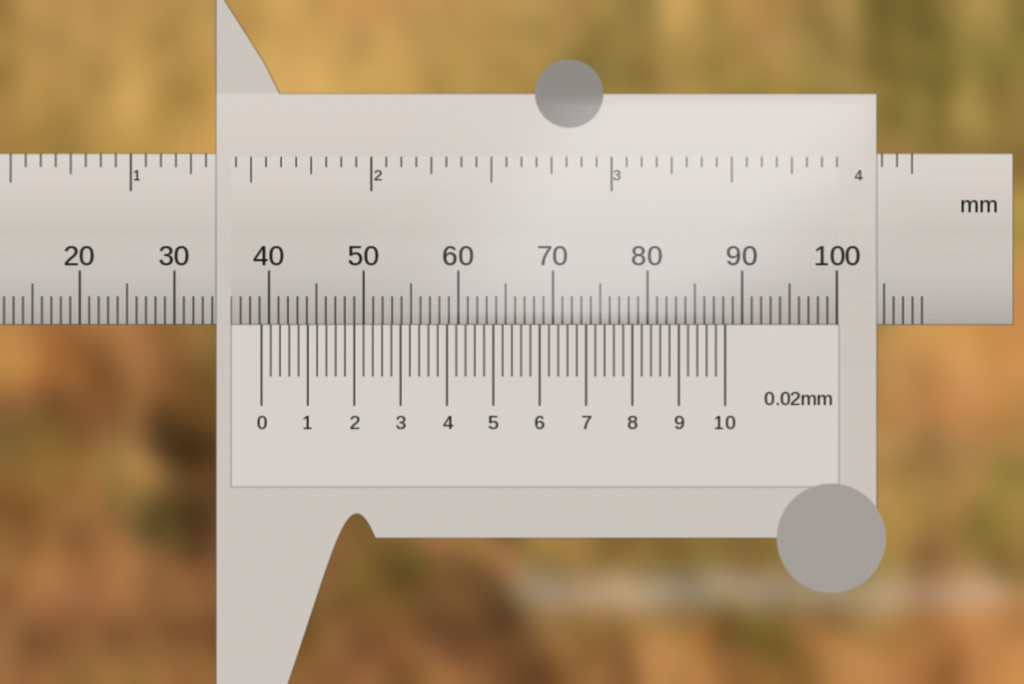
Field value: mm 39.2
